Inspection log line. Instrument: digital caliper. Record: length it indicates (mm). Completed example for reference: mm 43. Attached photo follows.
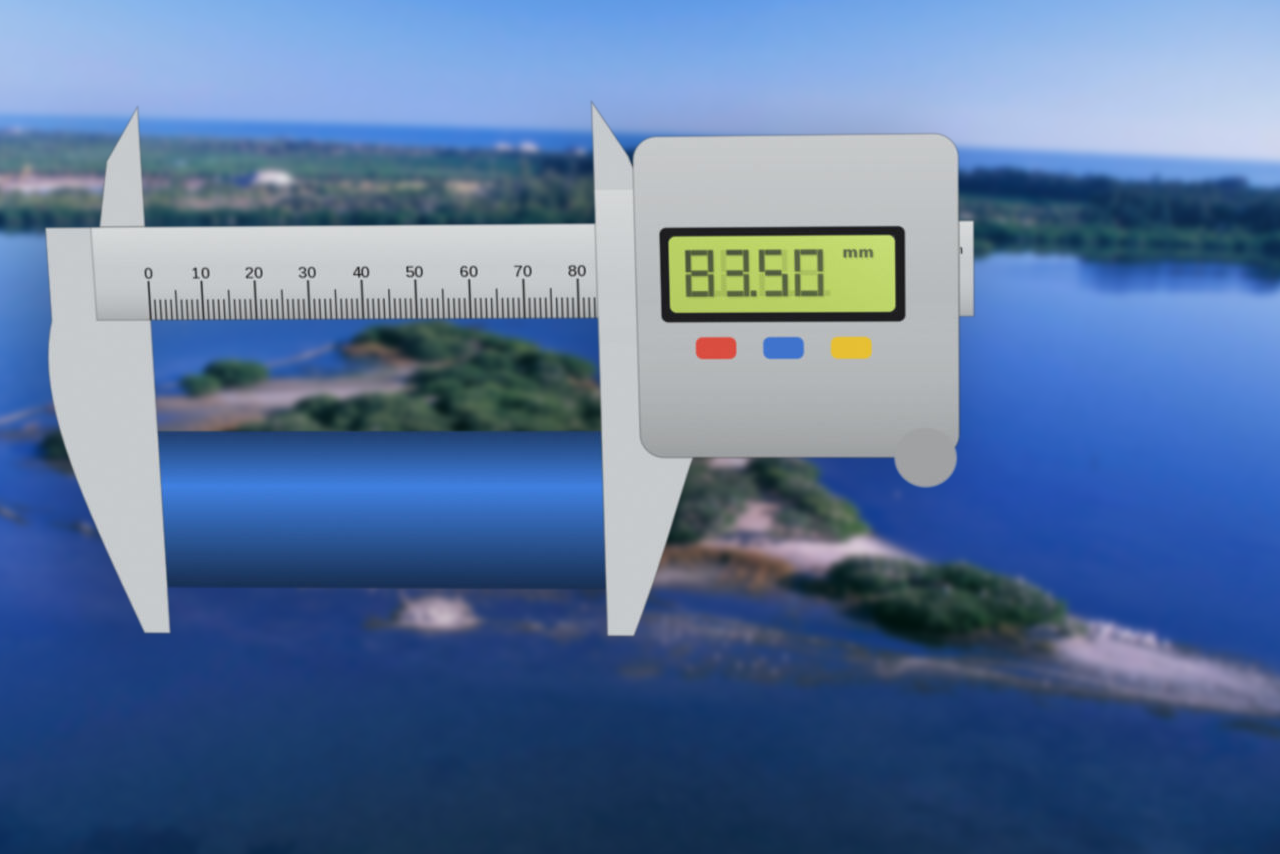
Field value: mm 83.50
